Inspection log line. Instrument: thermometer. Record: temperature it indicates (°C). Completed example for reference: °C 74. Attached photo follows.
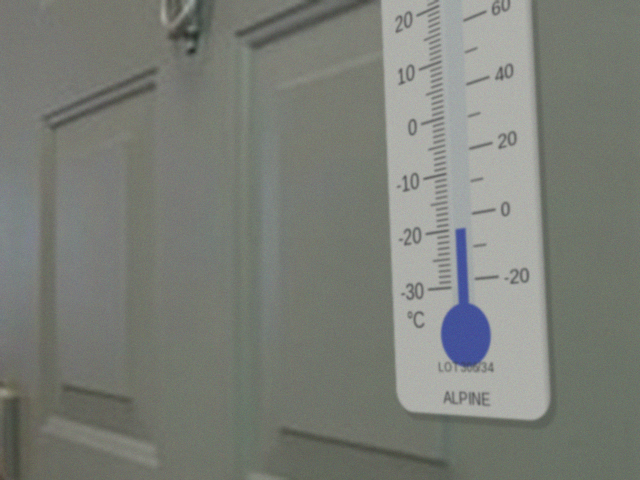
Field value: °C -20
